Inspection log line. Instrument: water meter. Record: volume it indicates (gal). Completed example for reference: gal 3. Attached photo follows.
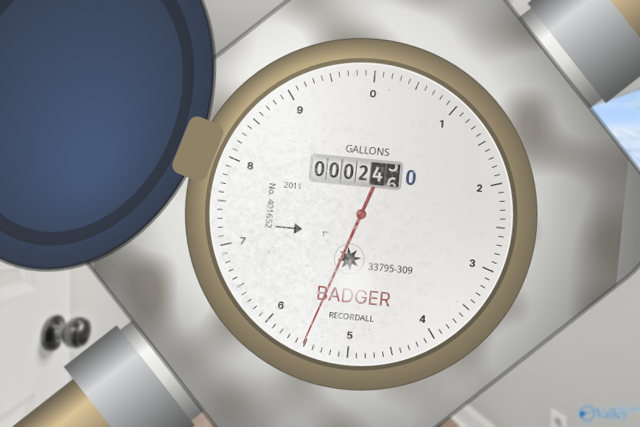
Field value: gal 2455.5
